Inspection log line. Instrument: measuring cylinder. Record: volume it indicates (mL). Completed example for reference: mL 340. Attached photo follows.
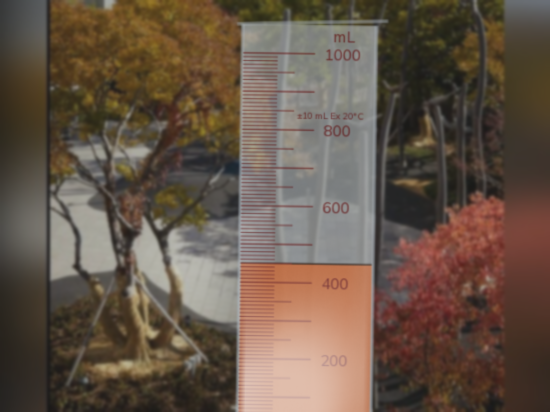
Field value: mL 450
